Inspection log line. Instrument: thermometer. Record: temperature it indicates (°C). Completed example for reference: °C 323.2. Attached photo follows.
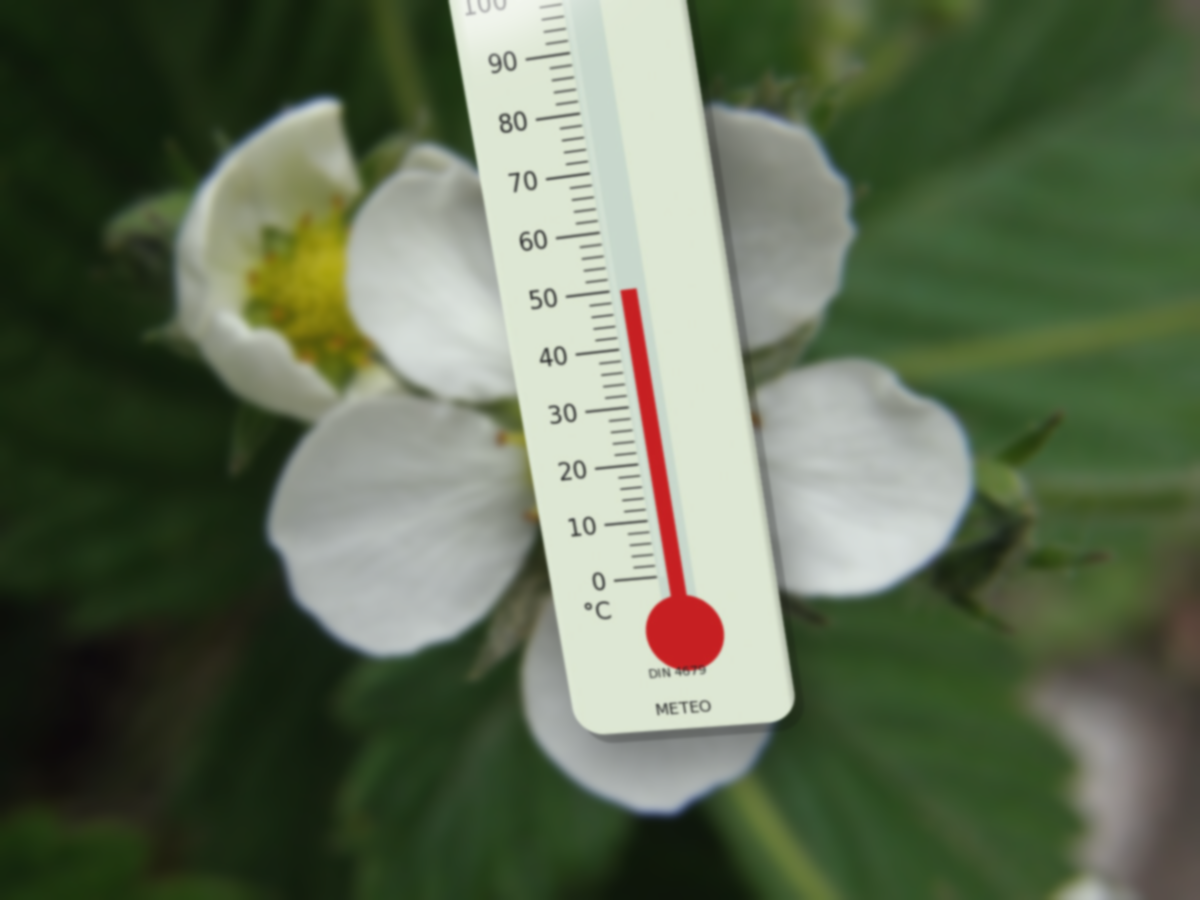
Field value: °C 50
